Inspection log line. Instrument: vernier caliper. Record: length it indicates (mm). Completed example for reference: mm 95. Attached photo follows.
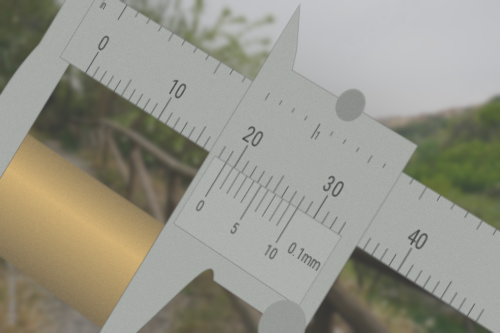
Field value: mm 19.0
